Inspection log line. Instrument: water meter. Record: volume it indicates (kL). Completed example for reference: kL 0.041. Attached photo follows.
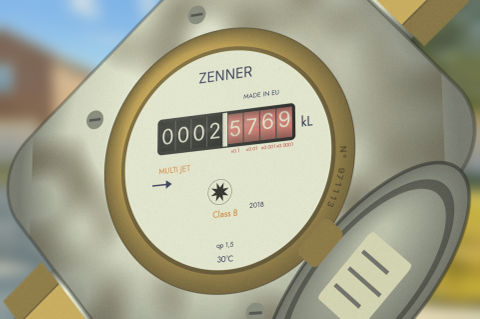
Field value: kL 2.5769
